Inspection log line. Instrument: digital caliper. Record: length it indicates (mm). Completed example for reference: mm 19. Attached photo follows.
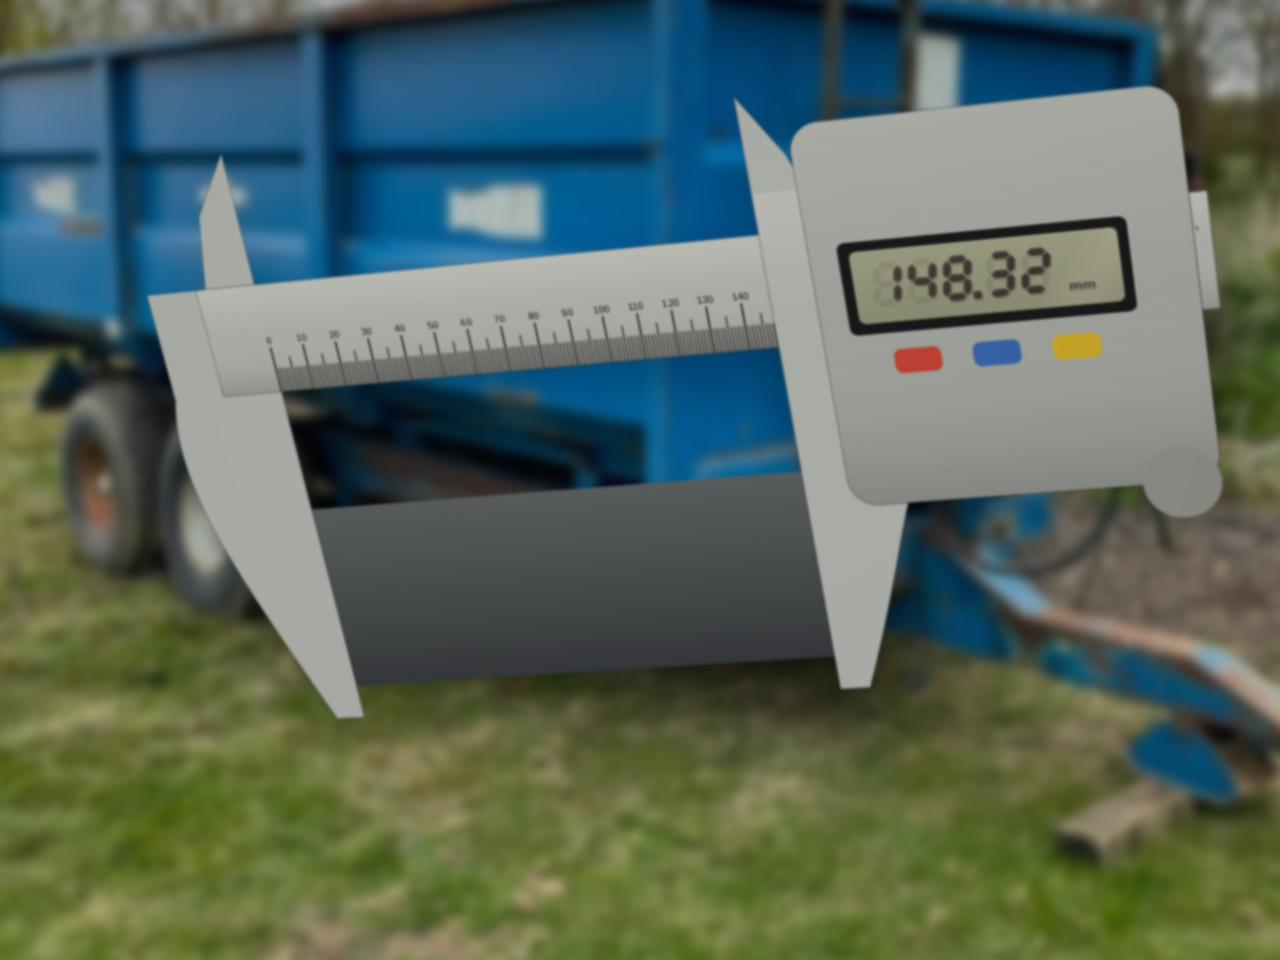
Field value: mm 148.32
